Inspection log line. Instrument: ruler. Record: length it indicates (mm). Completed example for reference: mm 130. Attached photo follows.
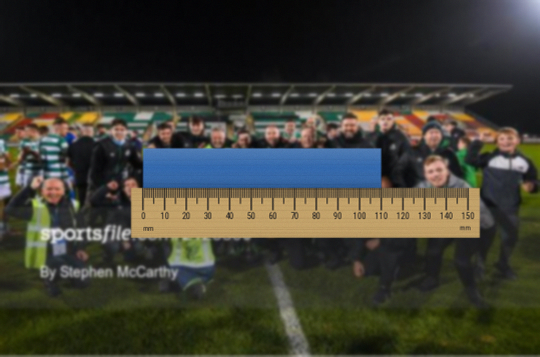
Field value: mm 110
